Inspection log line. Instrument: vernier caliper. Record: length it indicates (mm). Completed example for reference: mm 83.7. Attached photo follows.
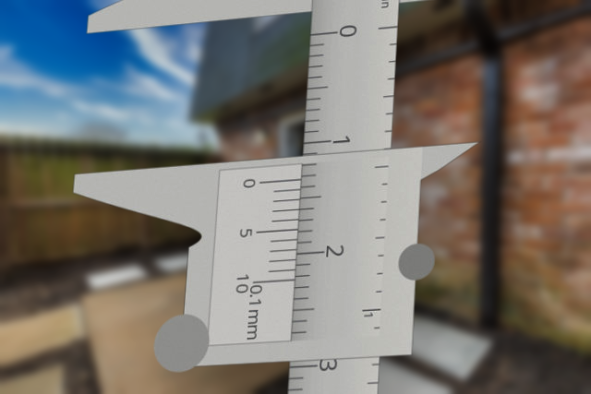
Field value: mm 13.3
